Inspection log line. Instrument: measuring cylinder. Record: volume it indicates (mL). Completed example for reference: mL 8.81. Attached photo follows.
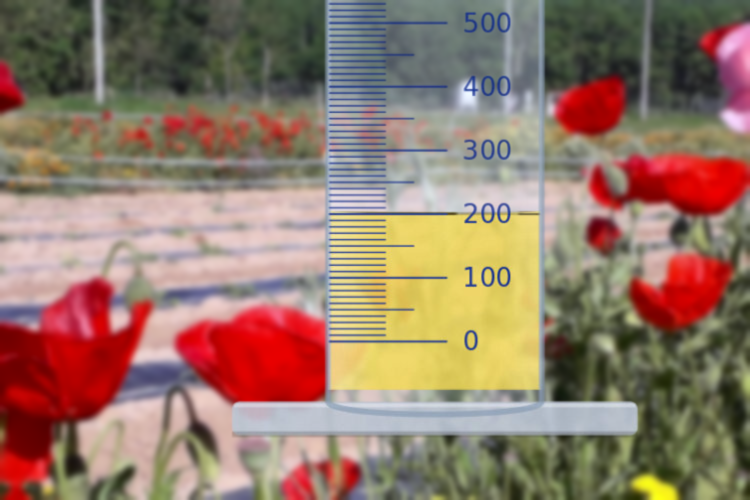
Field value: mL 200
